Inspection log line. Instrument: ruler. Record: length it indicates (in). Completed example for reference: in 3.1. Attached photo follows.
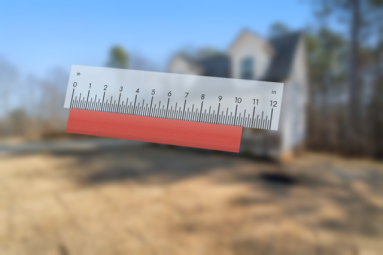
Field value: in 10.5
